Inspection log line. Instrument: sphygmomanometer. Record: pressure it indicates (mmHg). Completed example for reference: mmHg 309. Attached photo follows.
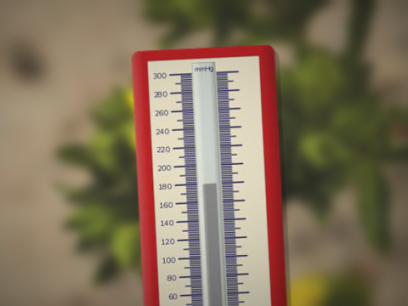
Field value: mmHg 180
